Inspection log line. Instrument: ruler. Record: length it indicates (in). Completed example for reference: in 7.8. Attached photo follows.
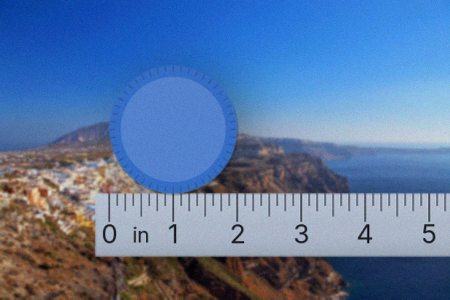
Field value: in 2
